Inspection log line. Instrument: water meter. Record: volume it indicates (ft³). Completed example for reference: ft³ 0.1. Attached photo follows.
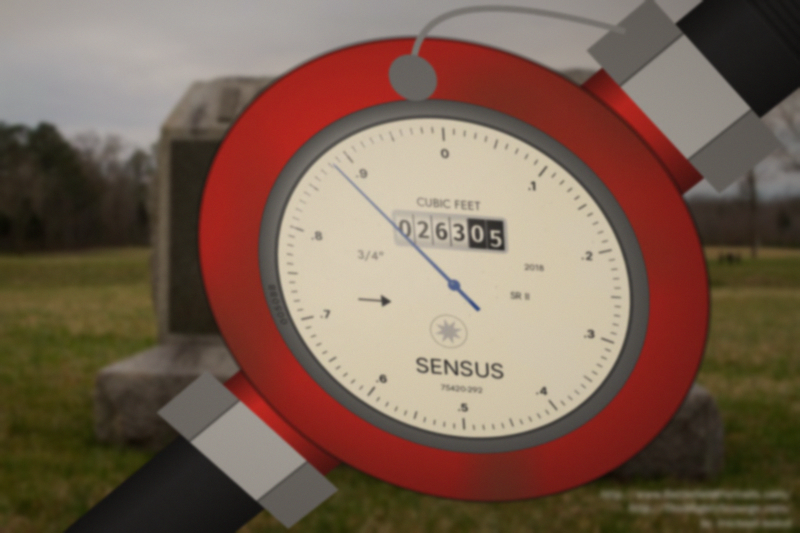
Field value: ft³ 26304.88
